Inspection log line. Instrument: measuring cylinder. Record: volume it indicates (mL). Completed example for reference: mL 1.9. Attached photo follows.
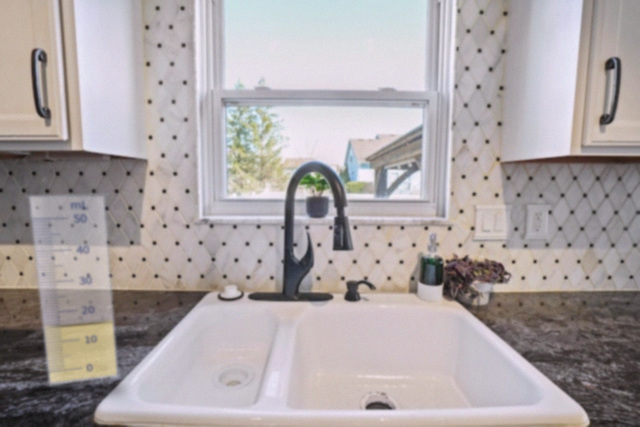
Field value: mL 15
